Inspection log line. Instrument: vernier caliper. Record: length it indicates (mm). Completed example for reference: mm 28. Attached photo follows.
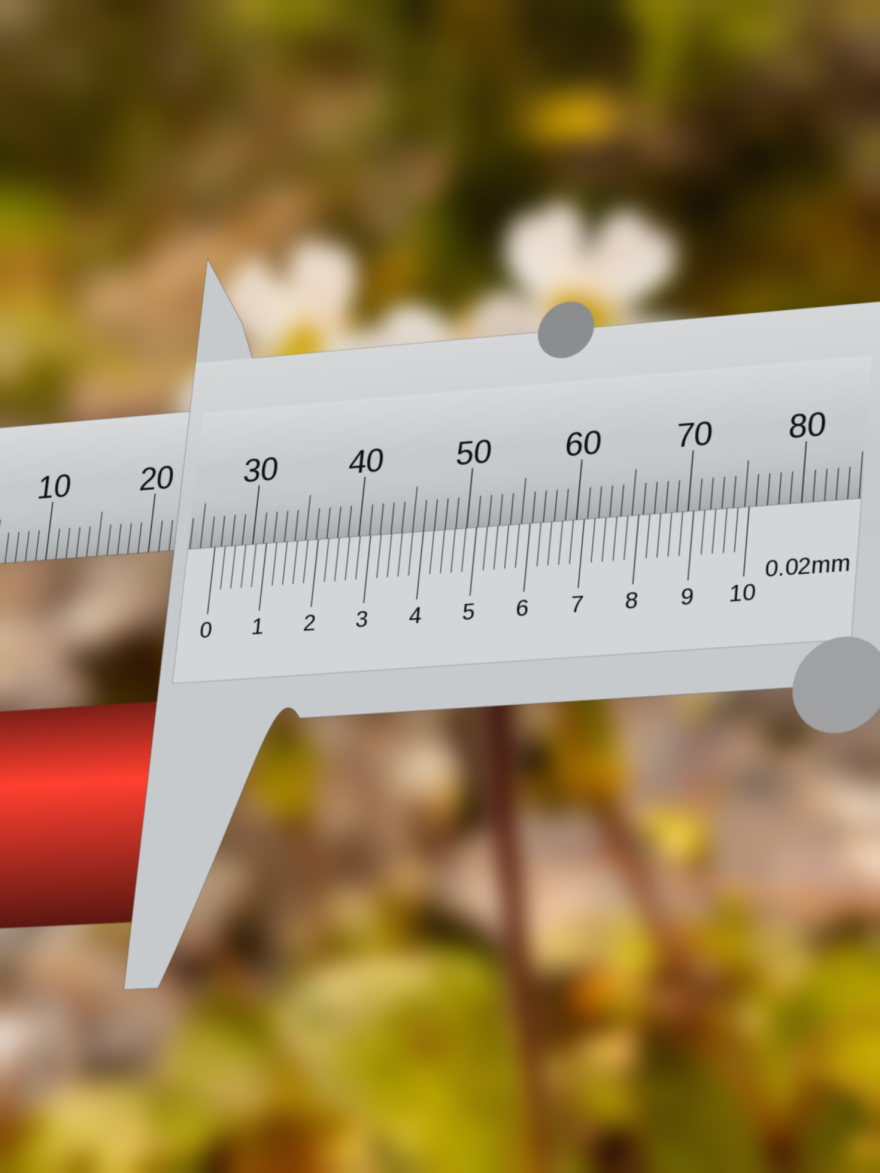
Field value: mm 26.4
